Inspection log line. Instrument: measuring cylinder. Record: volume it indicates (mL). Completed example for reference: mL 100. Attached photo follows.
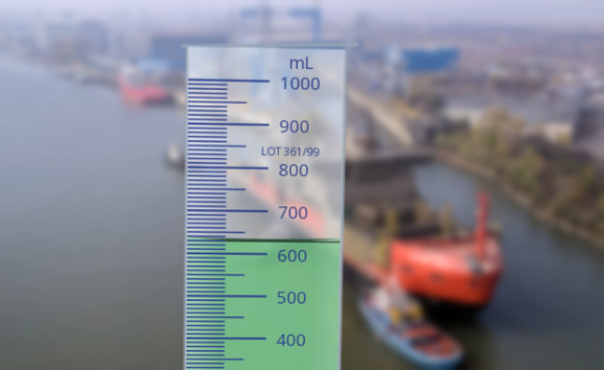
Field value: mL 630
